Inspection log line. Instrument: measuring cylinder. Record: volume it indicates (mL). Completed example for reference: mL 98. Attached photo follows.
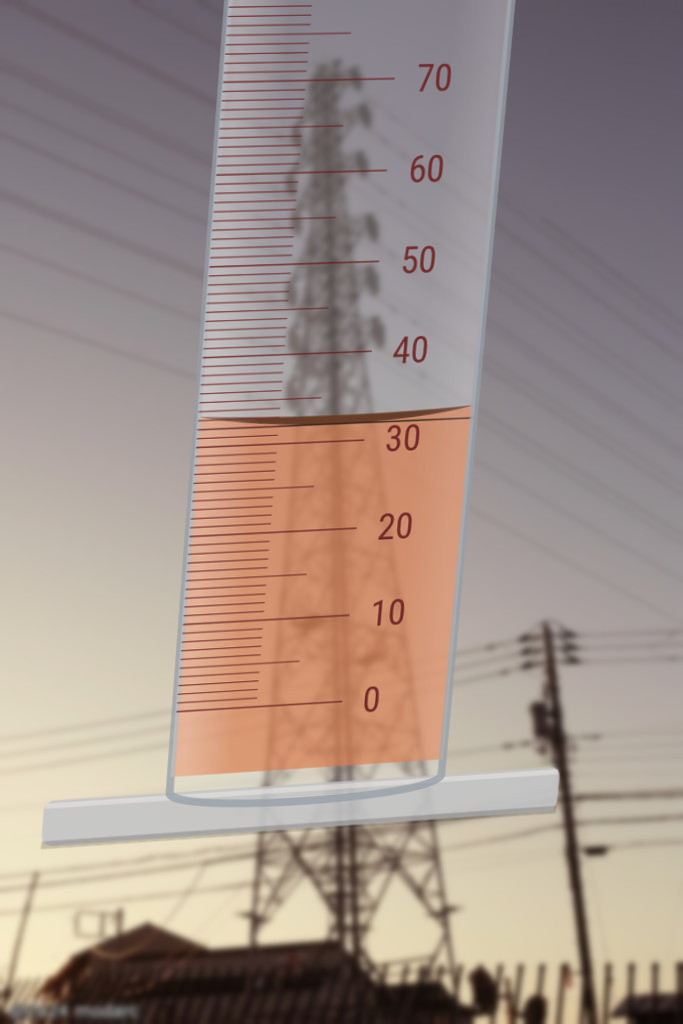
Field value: mL 32
